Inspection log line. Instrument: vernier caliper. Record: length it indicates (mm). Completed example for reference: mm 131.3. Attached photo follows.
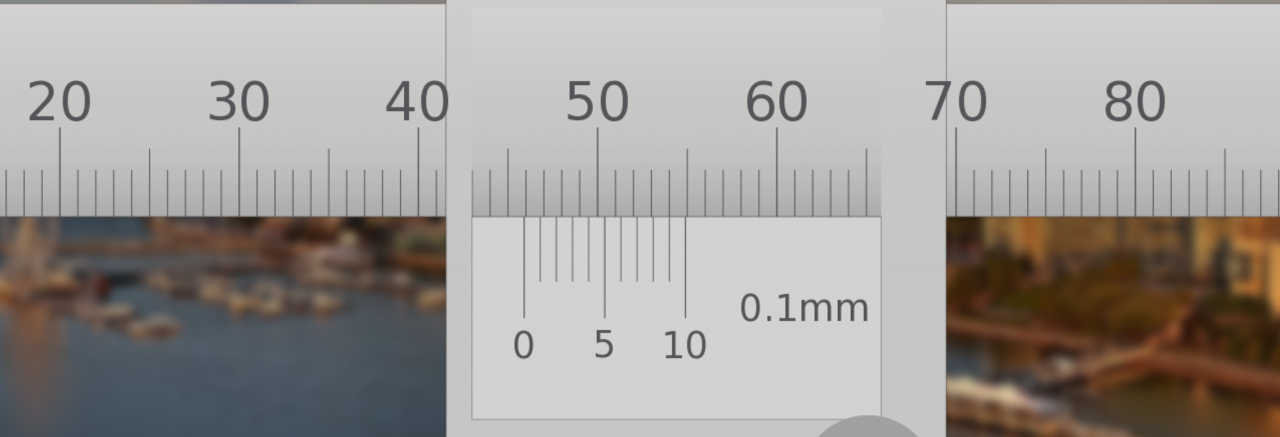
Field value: mm 45.9
